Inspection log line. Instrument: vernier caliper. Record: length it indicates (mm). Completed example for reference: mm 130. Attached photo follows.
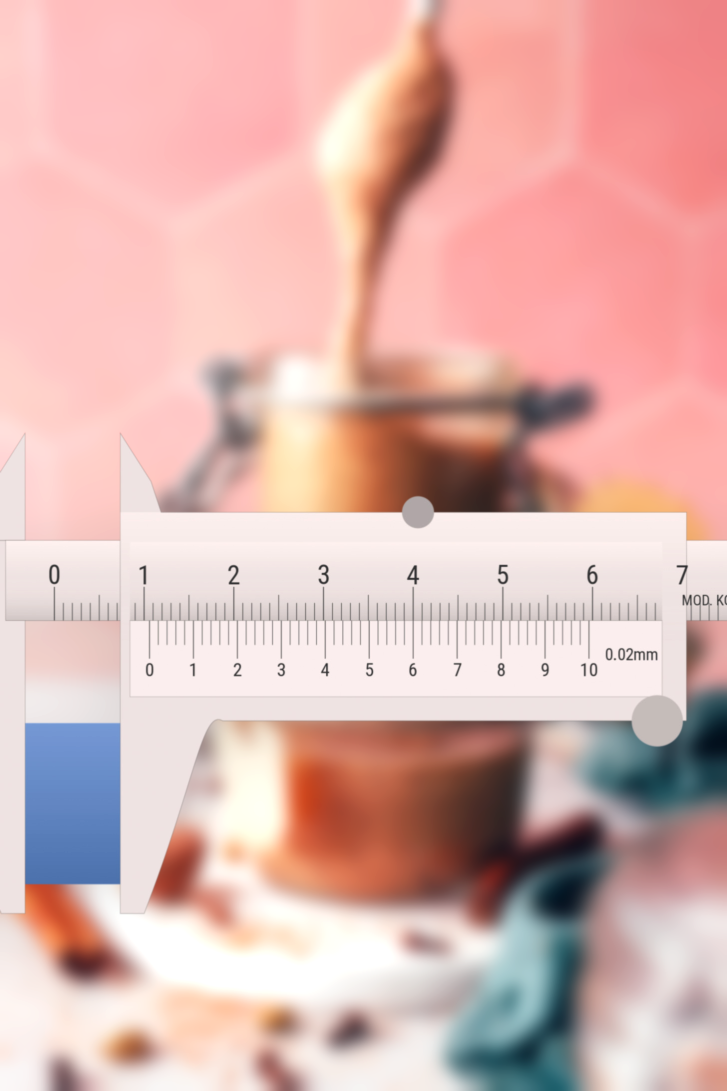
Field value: mm 10.6
